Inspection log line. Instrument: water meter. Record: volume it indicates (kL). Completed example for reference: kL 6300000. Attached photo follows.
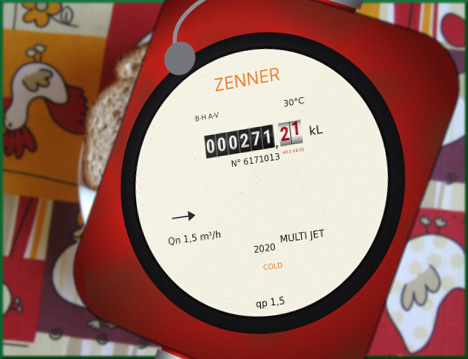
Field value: kL 271.21
